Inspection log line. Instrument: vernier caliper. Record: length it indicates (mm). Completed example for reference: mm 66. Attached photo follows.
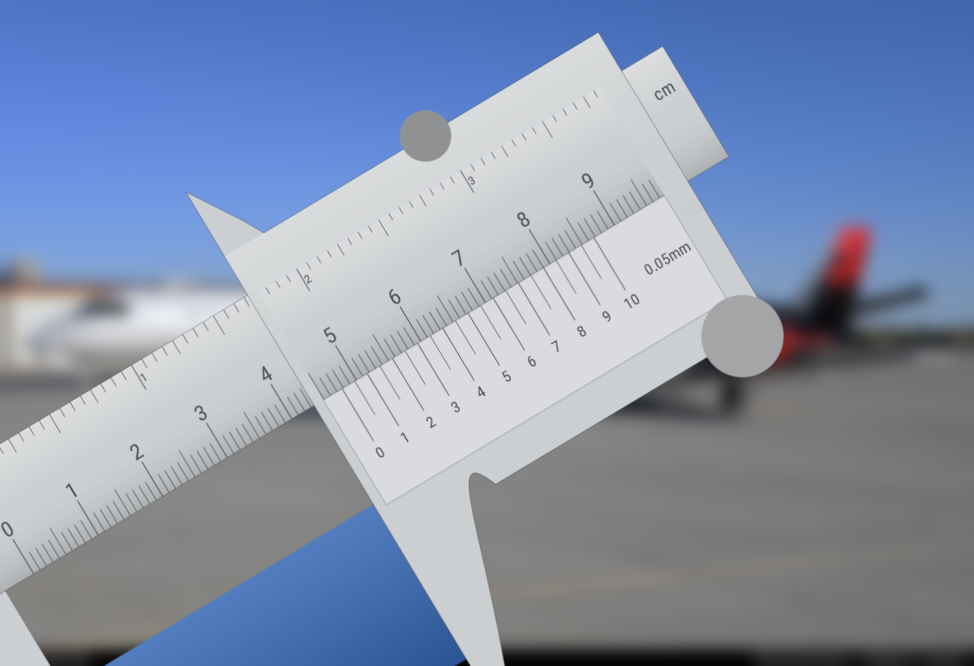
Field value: mm 47.8
